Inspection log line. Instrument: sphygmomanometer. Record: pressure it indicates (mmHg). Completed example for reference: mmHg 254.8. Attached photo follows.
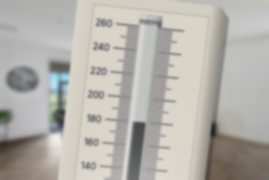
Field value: mmHg 180
